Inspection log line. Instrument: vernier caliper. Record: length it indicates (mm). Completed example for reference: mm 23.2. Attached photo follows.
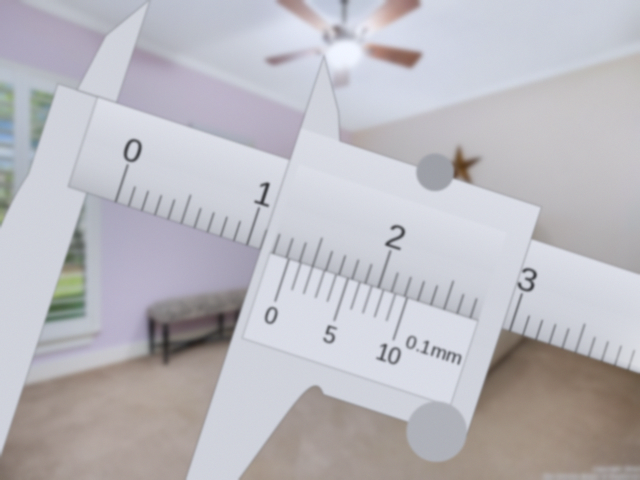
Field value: mm 13.2
